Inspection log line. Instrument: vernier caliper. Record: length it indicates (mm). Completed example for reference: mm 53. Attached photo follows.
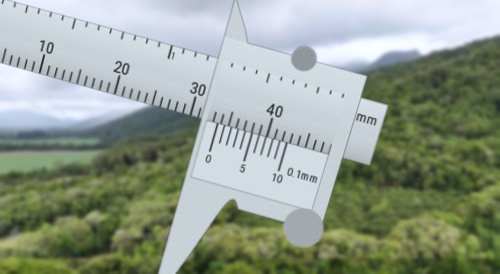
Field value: mm 33.6
